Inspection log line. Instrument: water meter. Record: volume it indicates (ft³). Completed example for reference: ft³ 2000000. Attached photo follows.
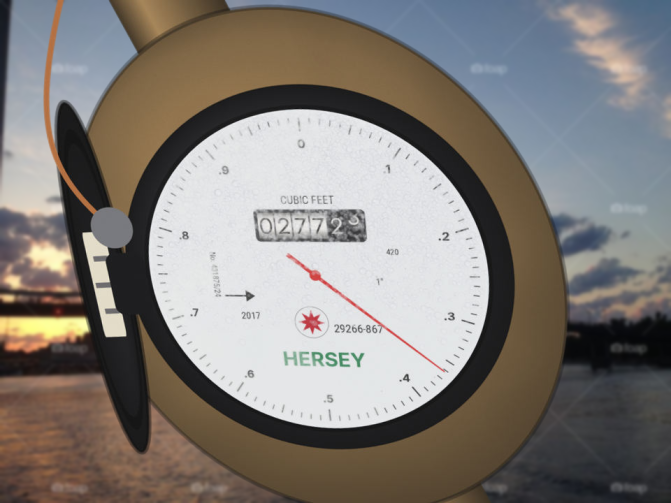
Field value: ft³ 27723.36
